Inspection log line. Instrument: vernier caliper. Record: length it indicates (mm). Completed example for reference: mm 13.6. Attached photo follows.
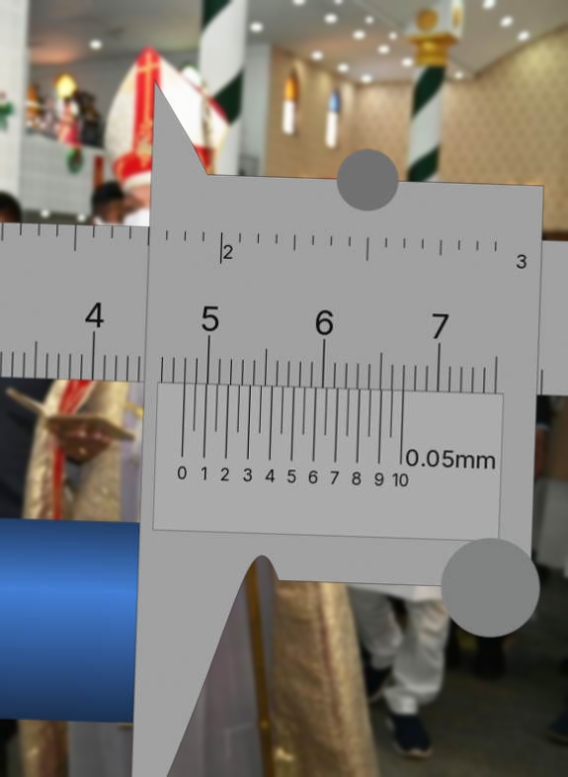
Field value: mm 48.0
